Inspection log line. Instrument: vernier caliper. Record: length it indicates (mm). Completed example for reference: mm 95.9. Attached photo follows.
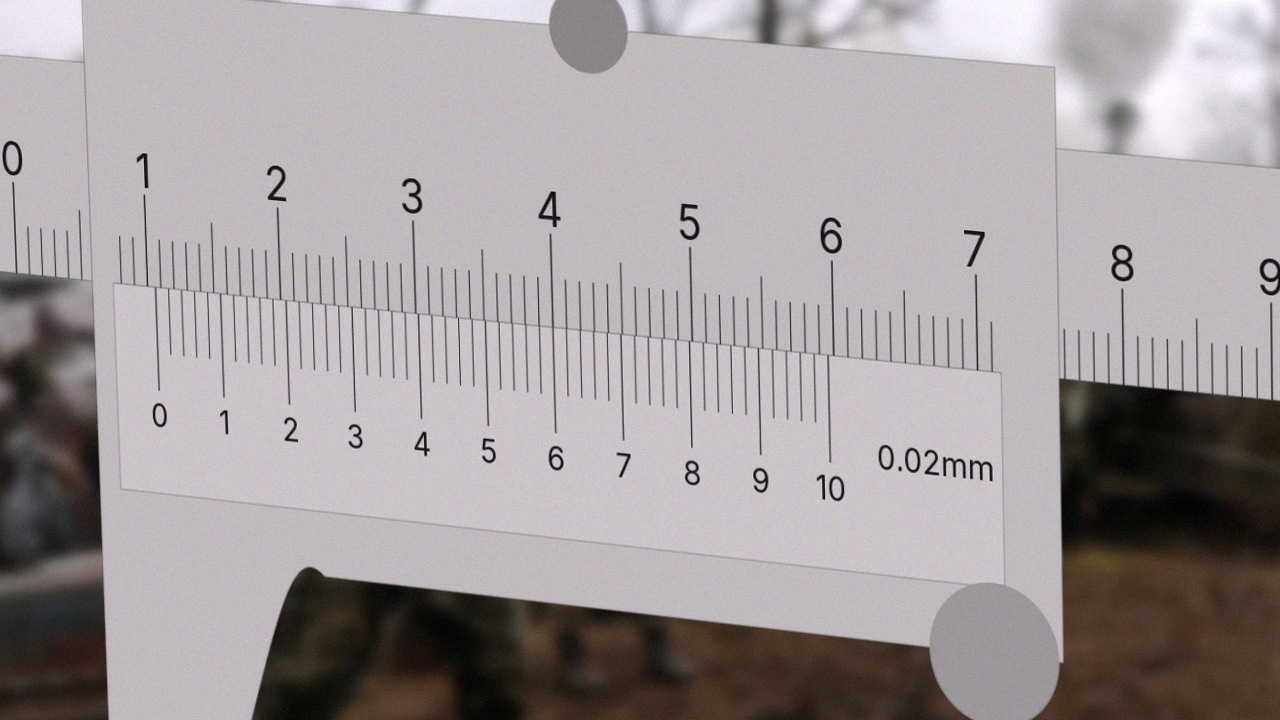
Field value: mm 10.6
